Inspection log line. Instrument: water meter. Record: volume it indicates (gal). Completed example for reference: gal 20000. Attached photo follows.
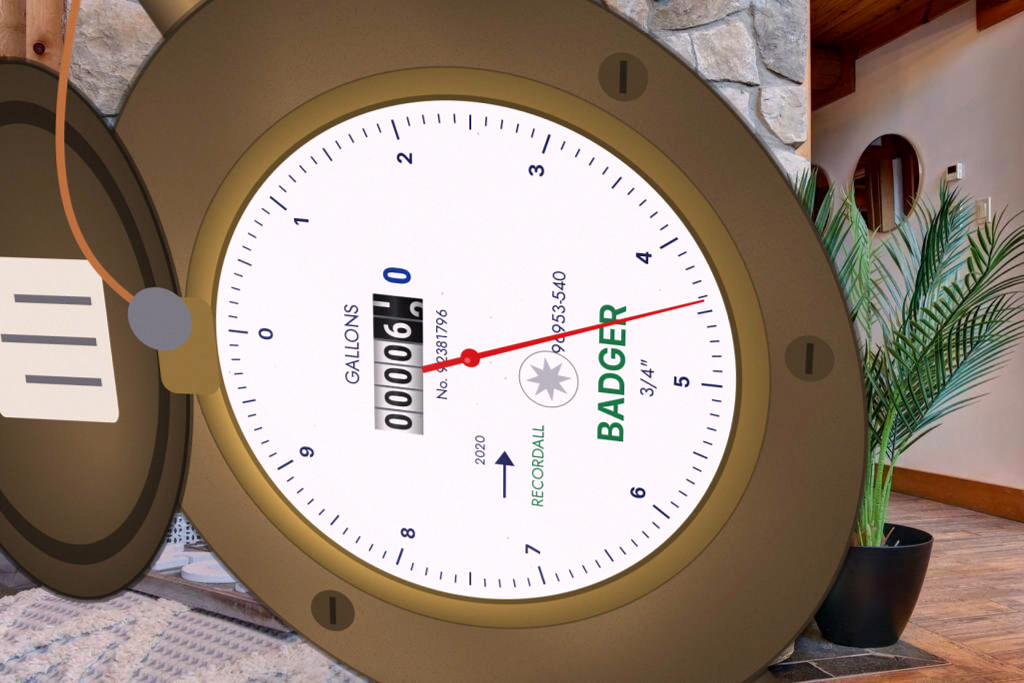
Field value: gal 614.4
